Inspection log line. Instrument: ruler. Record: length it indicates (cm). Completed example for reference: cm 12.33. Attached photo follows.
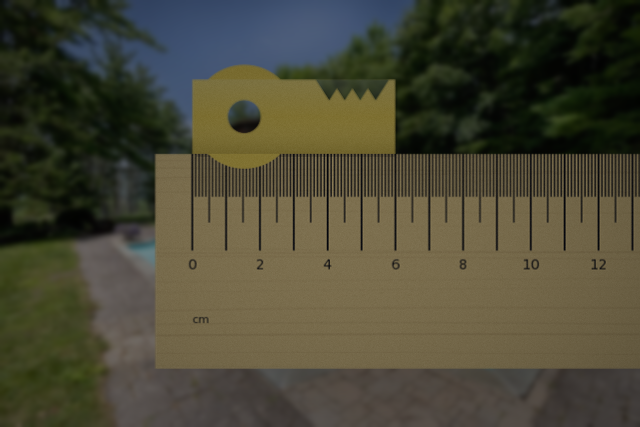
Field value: cm 6
